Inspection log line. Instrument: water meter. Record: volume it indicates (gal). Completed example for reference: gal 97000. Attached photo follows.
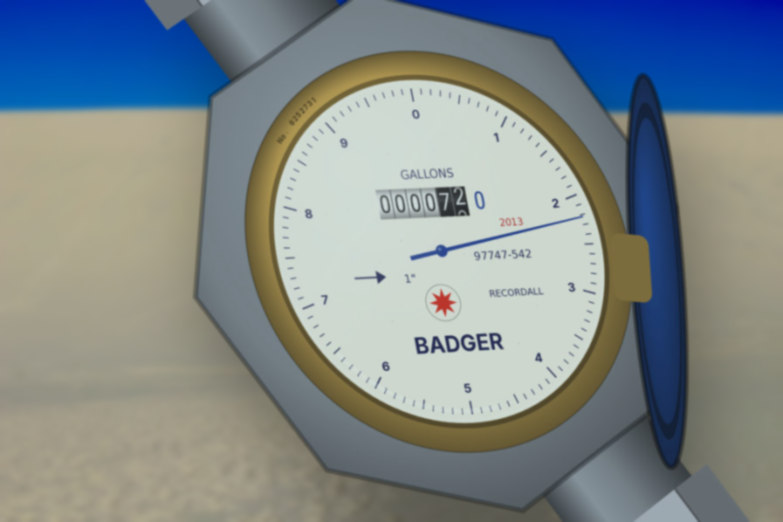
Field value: gal 722.2
